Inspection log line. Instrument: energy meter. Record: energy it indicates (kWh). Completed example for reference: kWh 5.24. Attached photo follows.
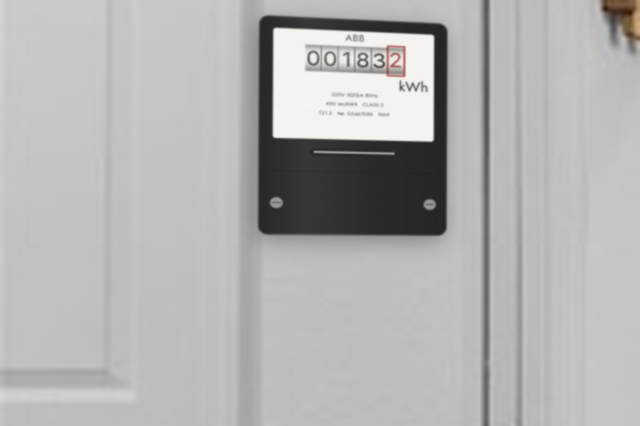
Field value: kWh 183.2
